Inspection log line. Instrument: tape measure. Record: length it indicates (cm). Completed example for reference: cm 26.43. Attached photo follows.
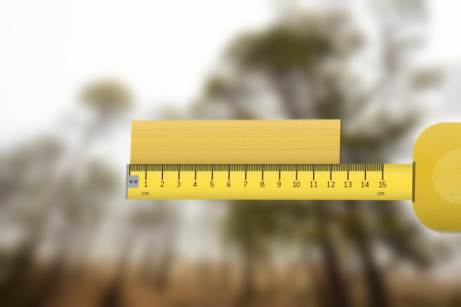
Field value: cm 12.5
